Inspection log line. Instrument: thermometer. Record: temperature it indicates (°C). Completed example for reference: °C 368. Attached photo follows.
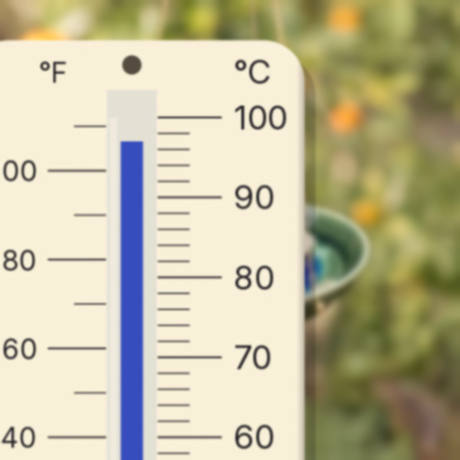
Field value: °C 97
